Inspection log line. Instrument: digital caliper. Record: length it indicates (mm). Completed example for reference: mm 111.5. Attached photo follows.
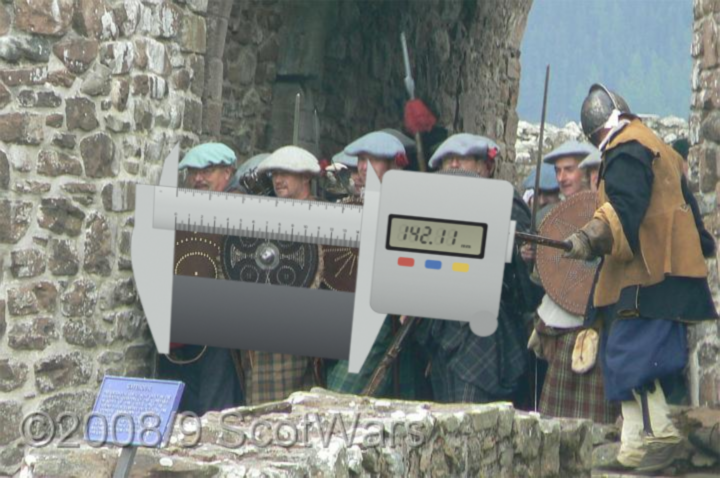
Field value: mm 142.11
